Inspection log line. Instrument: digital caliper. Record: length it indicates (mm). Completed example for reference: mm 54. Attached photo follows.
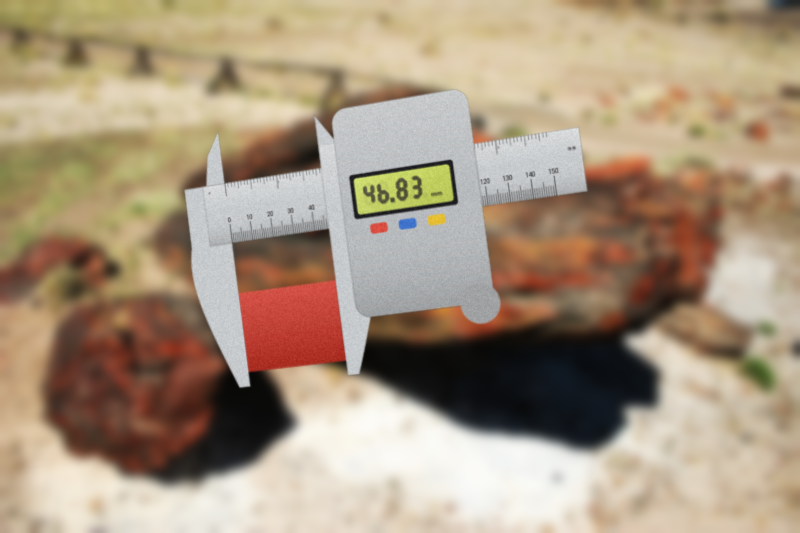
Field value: mm 46.83
